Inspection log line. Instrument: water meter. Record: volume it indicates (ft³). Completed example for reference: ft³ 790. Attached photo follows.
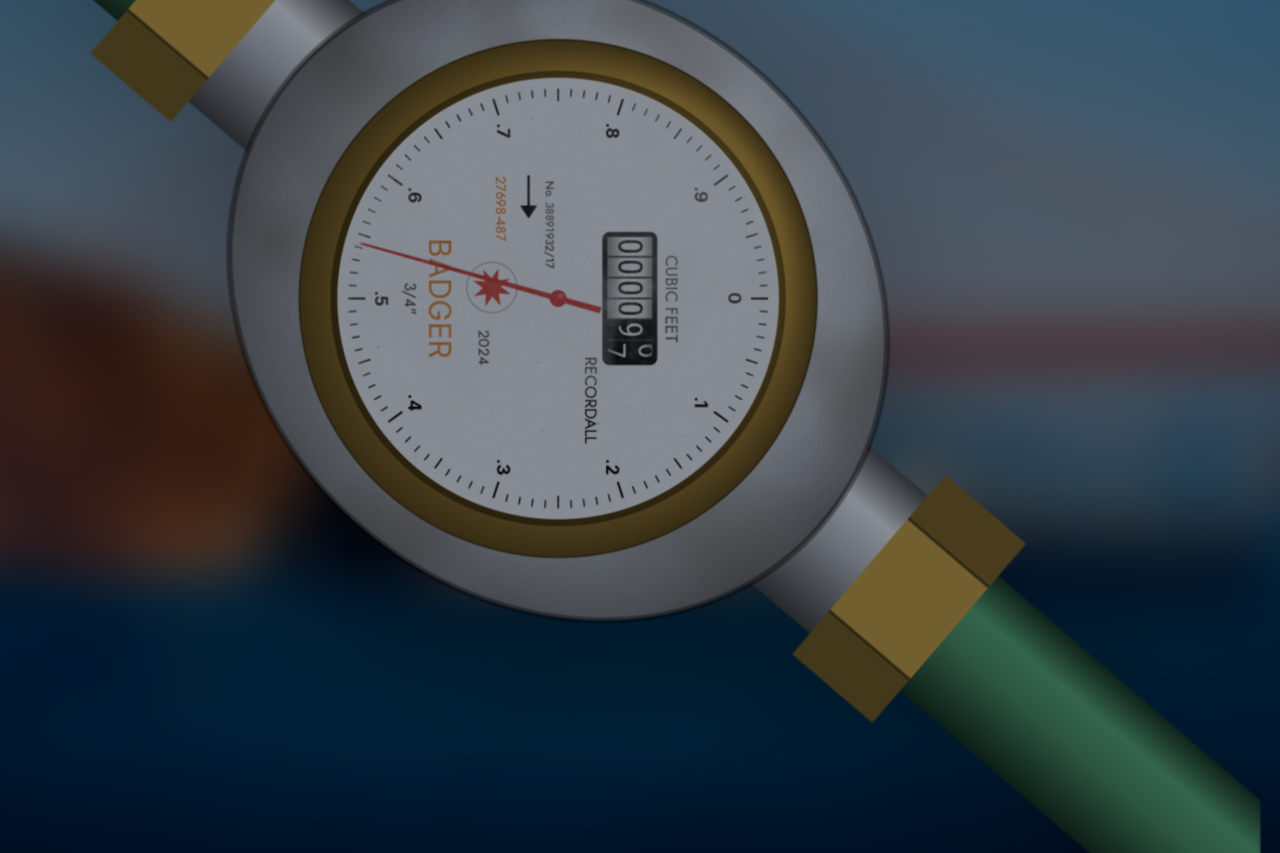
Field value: ft³ 96.54
